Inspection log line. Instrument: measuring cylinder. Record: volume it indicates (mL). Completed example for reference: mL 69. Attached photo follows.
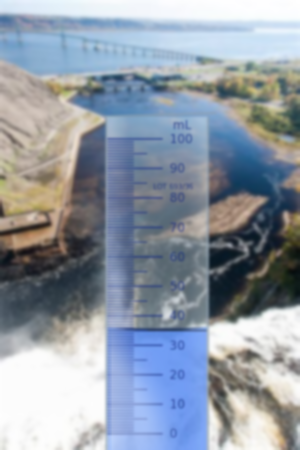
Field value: mL 35
